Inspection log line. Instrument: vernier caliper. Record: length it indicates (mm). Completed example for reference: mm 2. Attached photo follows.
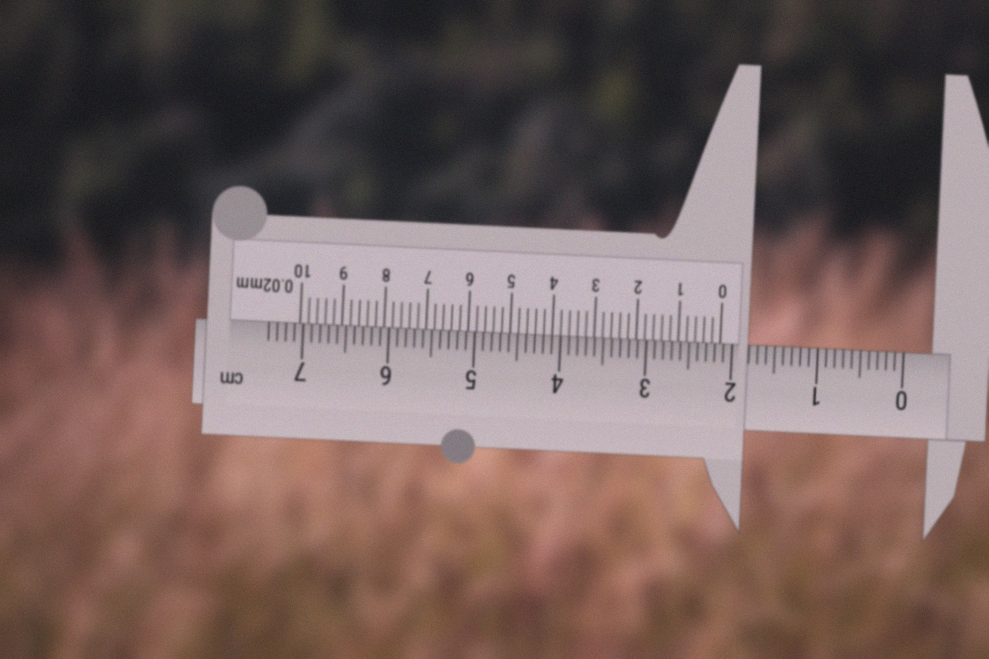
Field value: mm 21.4
